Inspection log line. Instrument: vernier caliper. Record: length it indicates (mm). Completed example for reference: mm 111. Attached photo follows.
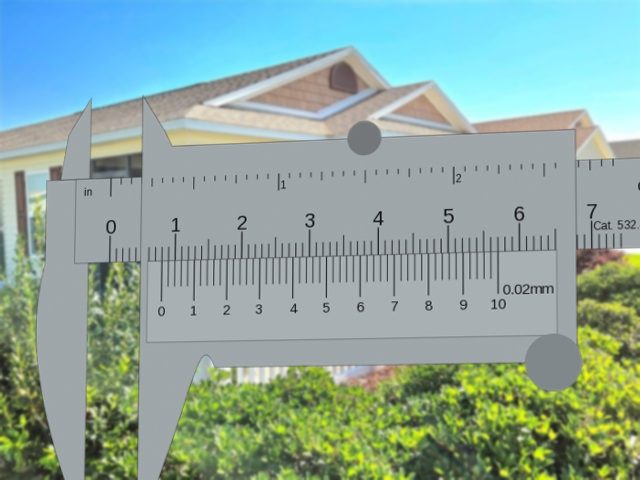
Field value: mm 8.0
